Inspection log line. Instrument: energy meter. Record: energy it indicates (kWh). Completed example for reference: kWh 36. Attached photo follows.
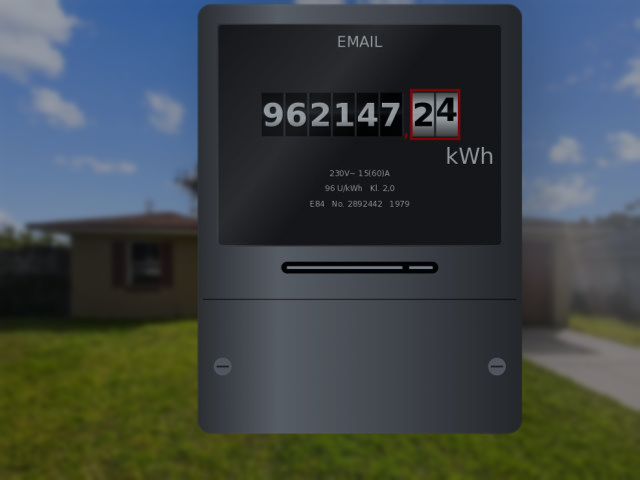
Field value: kWh 962147.24
